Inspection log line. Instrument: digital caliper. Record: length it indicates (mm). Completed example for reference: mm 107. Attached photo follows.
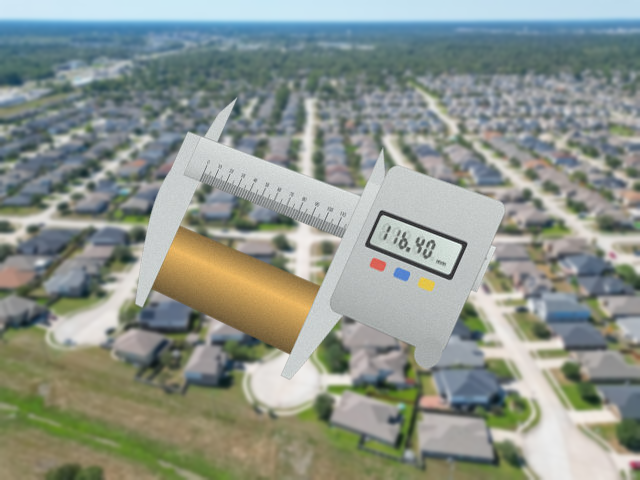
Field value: mm 116.40
